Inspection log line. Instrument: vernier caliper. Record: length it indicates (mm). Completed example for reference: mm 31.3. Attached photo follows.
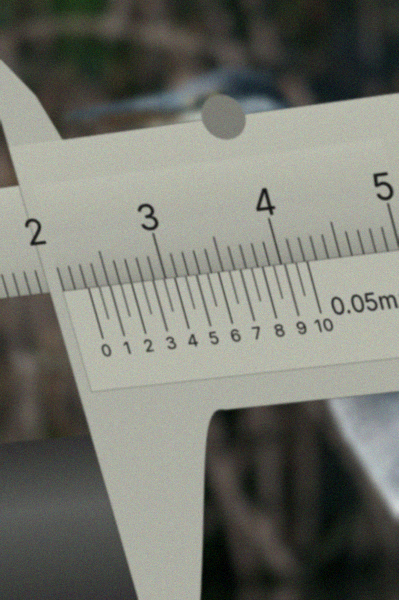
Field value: mm 23.2
